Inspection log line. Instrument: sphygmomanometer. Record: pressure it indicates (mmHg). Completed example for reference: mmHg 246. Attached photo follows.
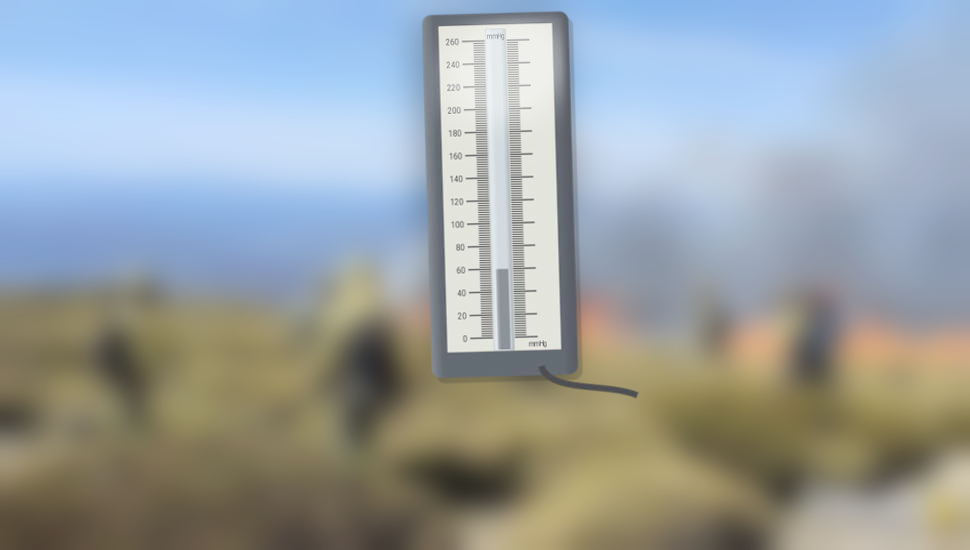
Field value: mmHg 60
